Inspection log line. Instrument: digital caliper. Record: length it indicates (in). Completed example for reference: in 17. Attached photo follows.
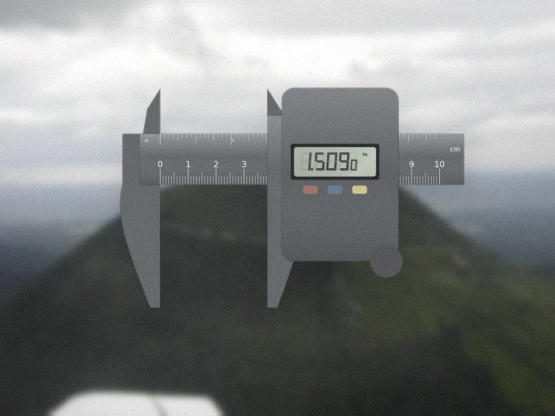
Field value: in 1.5090
